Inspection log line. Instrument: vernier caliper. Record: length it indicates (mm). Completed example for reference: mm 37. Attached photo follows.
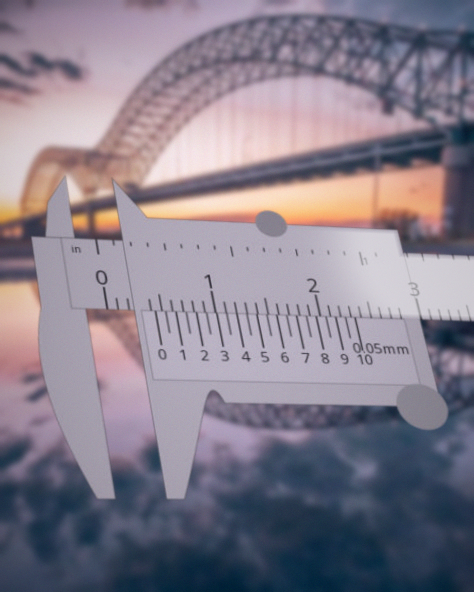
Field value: mm 4.4
